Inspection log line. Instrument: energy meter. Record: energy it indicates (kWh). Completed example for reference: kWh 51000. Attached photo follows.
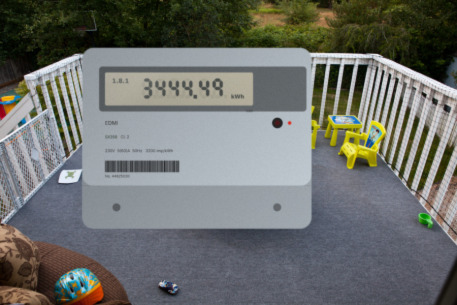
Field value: kWh 3444.49
